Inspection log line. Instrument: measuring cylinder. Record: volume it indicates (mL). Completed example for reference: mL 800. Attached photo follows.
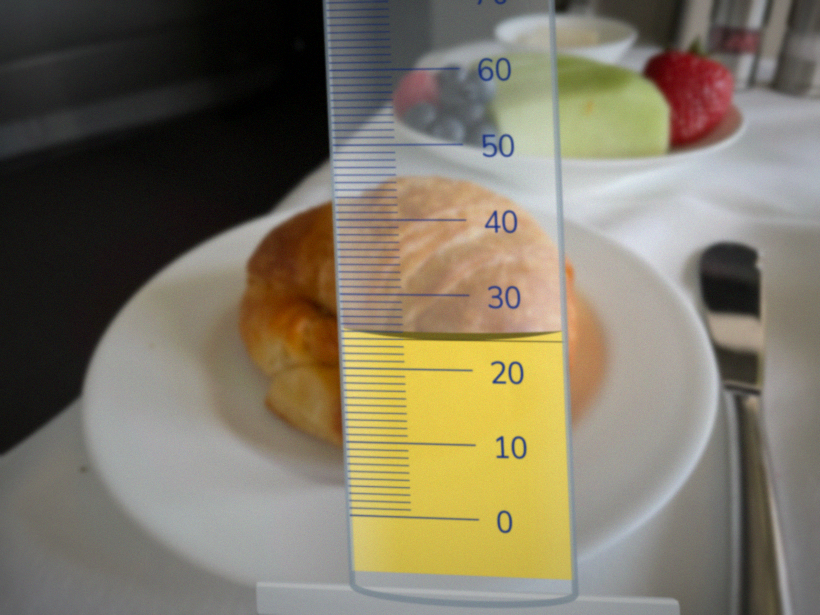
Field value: mL 24
